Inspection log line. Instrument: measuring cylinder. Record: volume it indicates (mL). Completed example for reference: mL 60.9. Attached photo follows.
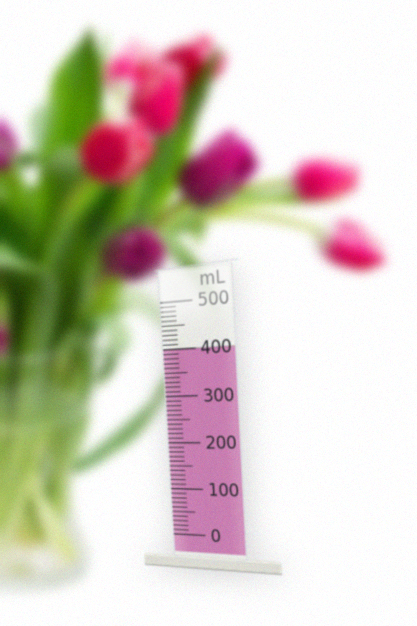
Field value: mL 400
